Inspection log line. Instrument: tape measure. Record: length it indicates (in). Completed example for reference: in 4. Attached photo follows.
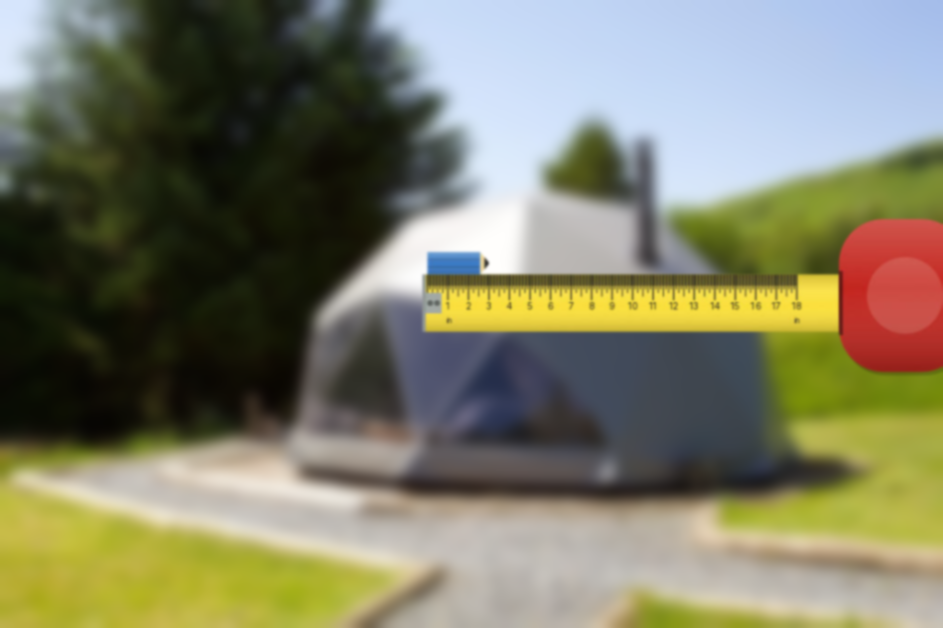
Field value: in 3
